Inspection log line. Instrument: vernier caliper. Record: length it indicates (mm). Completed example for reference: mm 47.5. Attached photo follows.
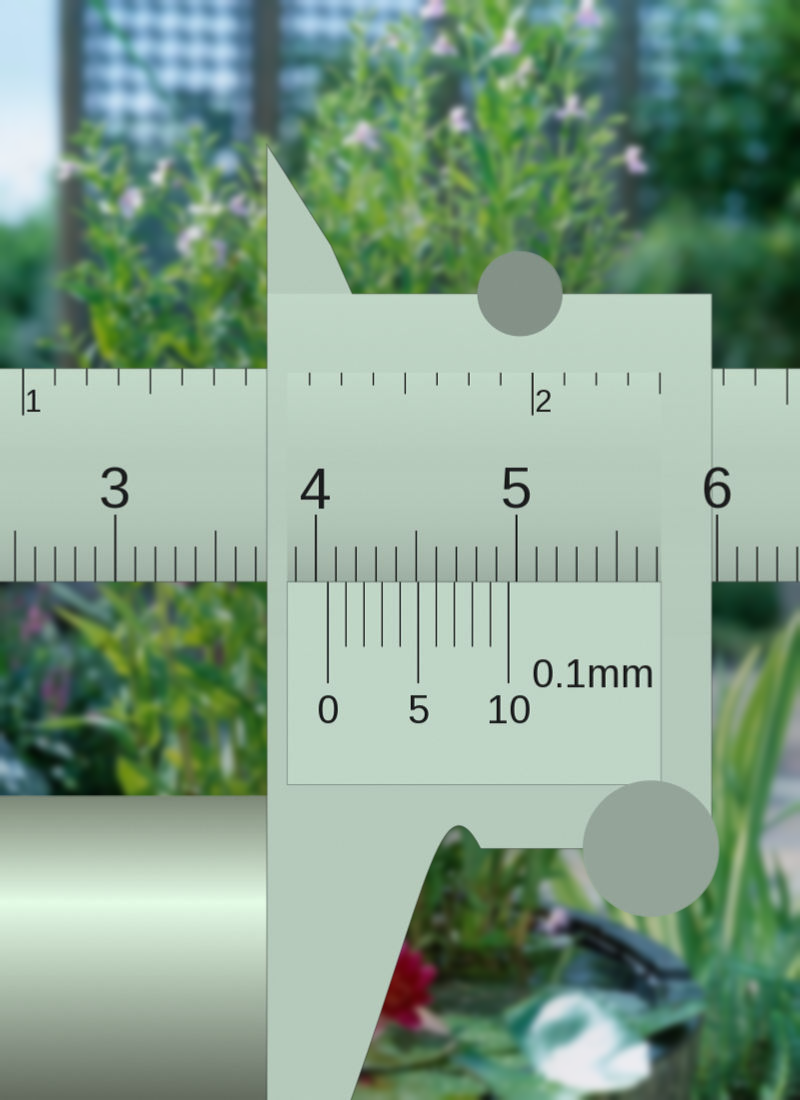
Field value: mm 40.6
